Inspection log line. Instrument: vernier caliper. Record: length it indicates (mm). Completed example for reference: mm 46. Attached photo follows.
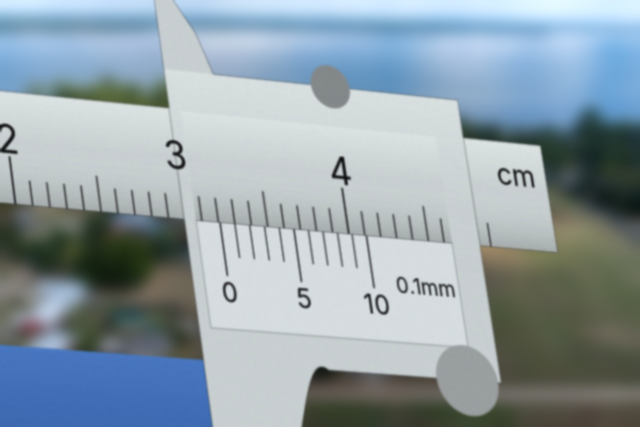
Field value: mm 32.1
